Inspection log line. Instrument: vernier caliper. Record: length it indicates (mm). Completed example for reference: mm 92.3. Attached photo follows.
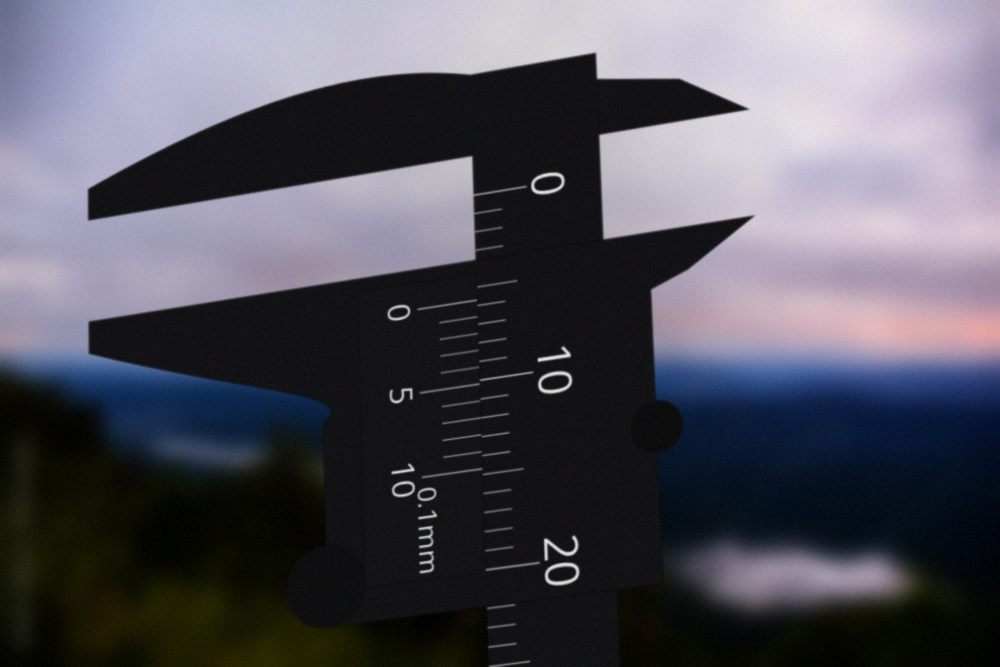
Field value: mm 5.7
